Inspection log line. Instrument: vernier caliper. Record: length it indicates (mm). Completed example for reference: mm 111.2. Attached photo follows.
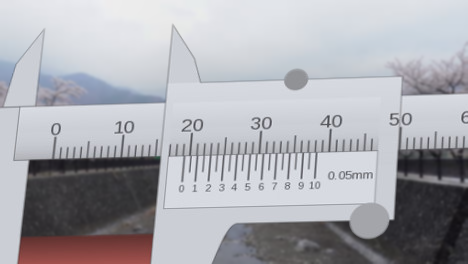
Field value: mm 19.2
